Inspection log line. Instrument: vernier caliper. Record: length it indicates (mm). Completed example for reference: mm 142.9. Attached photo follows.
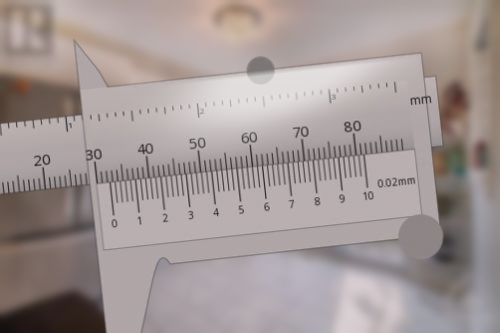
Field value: mm 32.5
